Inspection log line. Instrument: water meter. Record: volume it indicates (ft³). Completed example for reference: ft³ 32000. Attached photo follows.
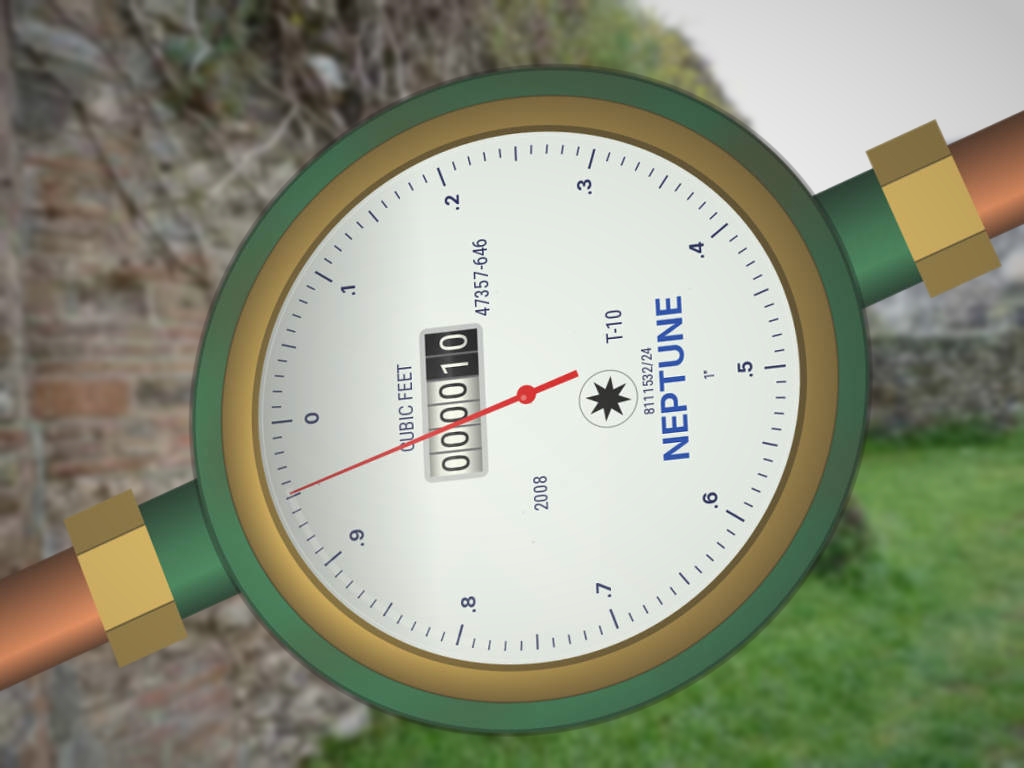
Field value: ft³ 9.95
